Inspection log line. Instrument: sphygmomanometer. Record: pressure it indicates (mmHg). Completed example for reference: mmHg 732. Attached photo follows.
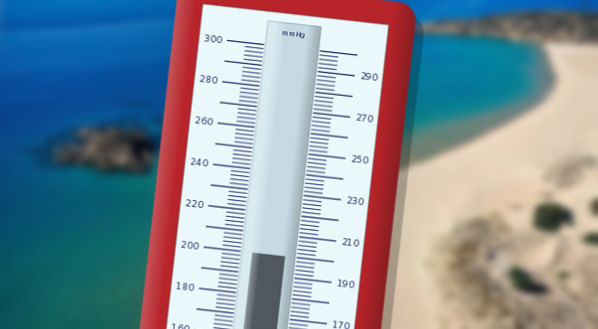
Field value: mmHg 200
